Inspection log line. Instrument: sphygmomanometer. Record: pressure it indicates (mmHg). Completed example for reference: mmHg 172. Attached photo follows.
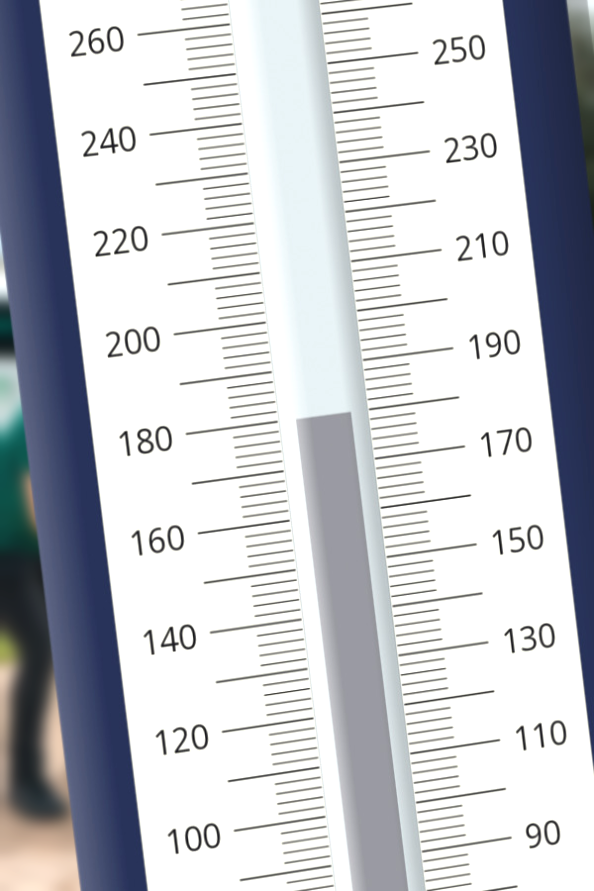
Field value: mmHg 180
